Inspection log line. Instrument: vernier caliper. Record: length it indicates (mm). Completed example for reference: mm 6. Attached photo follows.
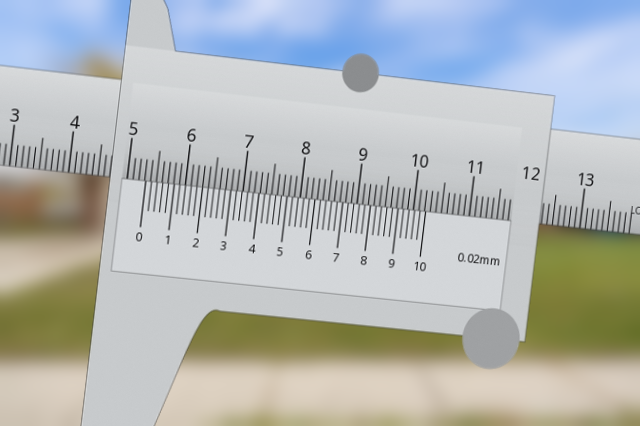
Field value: mm 53.2
